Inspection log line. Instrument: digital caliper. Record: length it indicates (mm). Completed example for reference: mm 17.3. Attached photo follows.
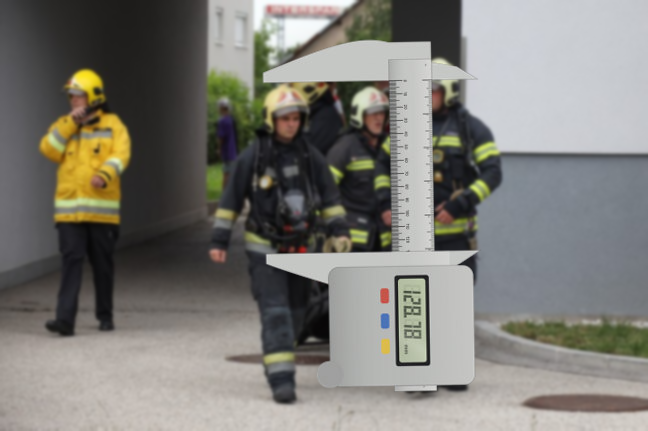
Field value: mm 128.78
